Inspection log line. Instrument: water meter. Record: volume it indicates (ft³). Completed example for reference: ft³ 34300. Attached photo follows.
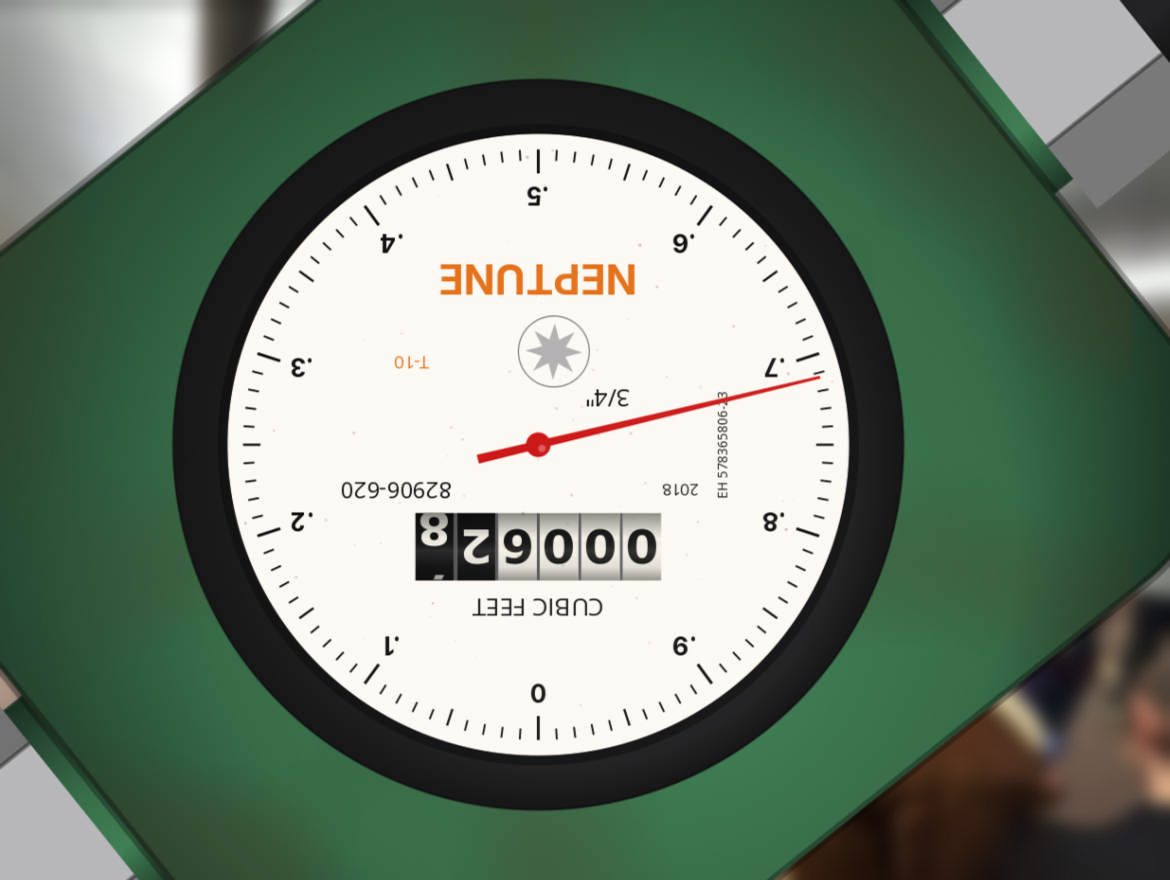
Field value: ft³ 627.71
